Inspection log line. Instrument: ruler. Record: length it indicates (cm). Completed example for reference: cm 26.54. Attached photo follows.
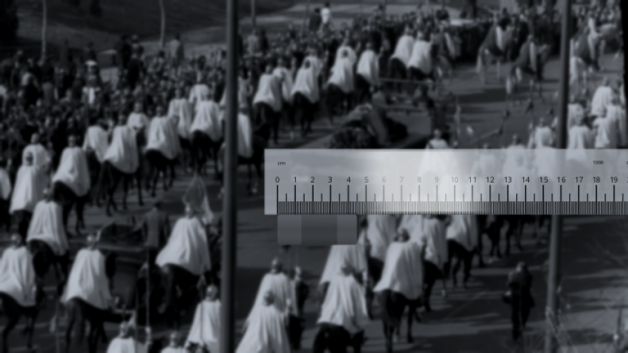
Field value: cm 4.5
